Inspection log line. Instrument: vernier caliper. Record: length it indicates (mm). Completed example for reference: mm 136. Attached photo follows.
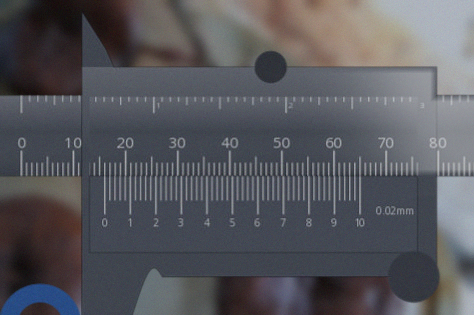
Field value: mm 16.0
